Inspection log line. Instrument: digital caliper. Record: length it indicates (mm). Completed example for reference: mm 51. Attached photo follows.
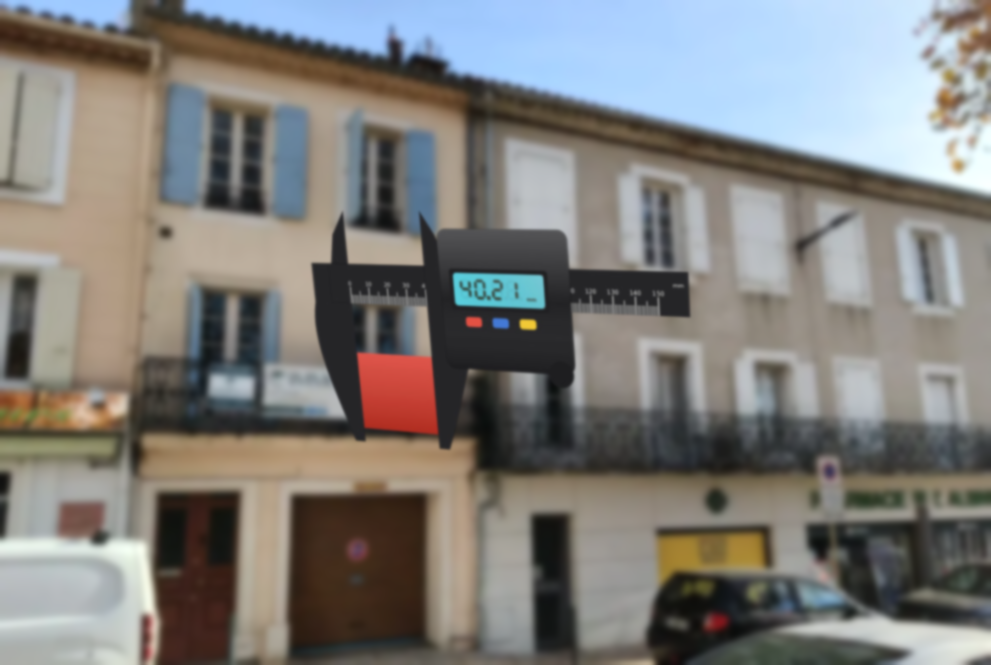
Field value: mm 40.21
